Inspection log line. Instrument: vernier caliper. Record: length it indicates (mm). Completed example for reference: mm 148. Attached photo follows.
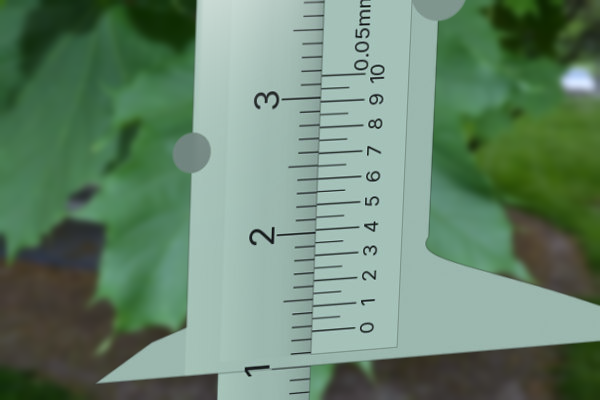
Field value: mm 12.6
